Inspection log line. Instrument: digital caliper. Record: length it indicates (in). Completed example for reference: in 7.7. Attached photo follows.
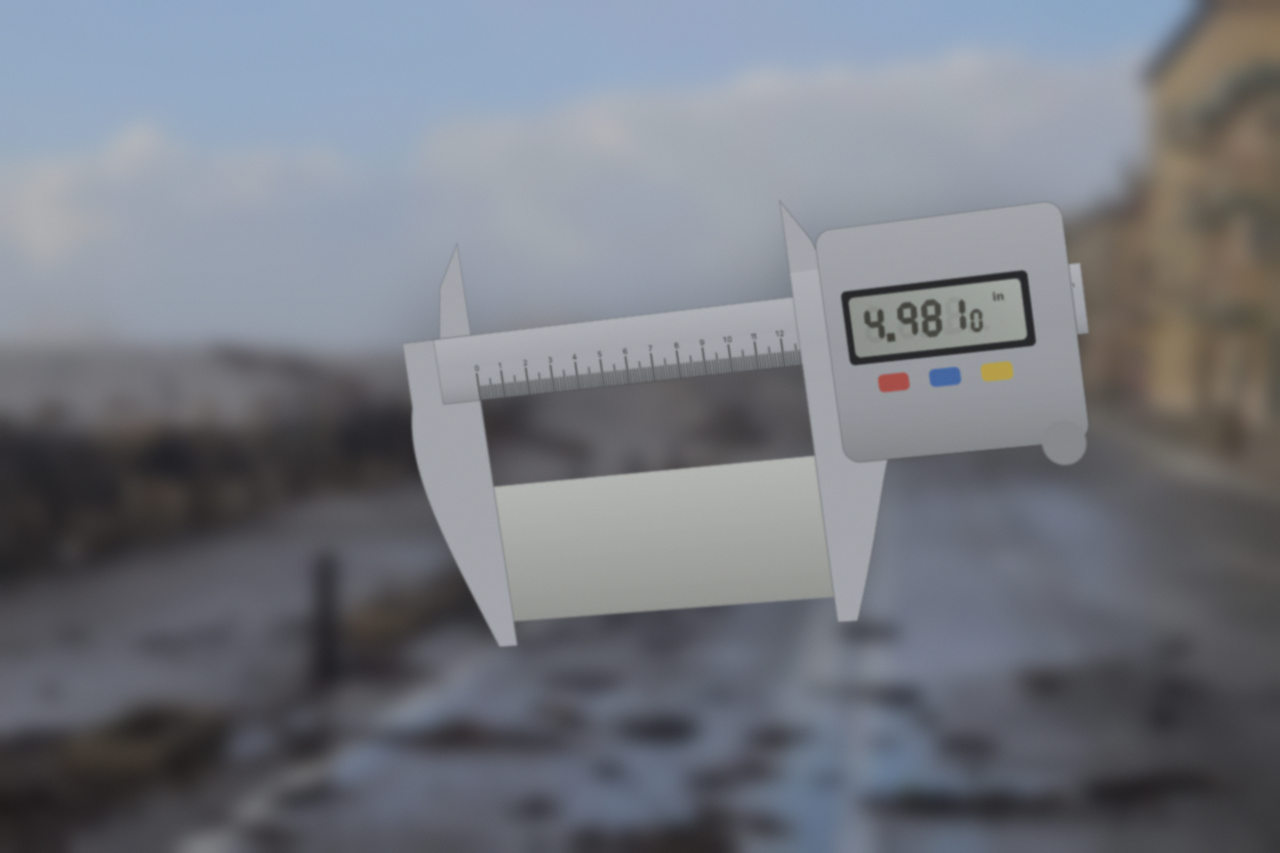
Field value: in 4.9810
